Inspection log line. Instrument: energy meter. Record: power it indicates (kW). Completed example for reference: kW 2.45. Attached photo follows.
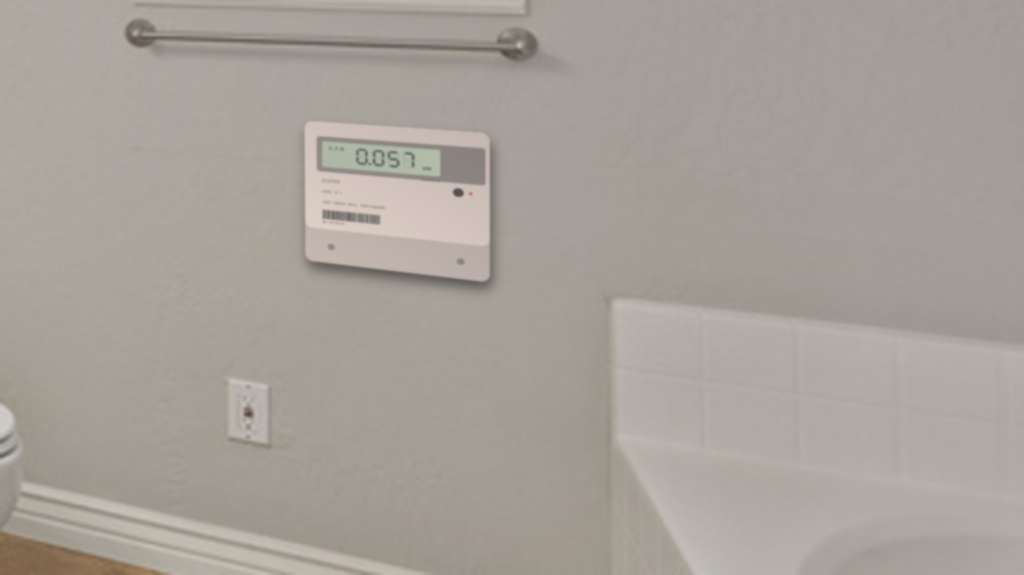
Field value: kW 0.057
